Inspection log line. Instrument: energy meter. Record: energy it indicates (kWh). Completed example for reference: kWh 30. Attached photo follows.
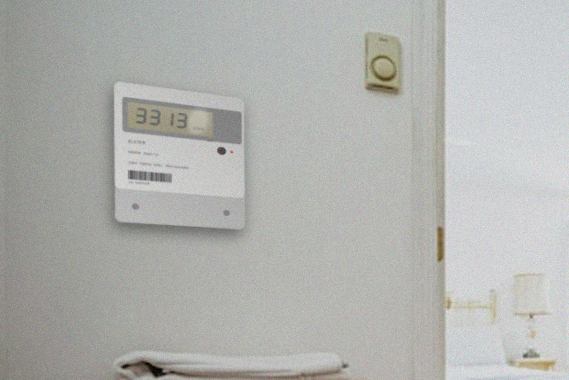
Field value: kWh 3313
